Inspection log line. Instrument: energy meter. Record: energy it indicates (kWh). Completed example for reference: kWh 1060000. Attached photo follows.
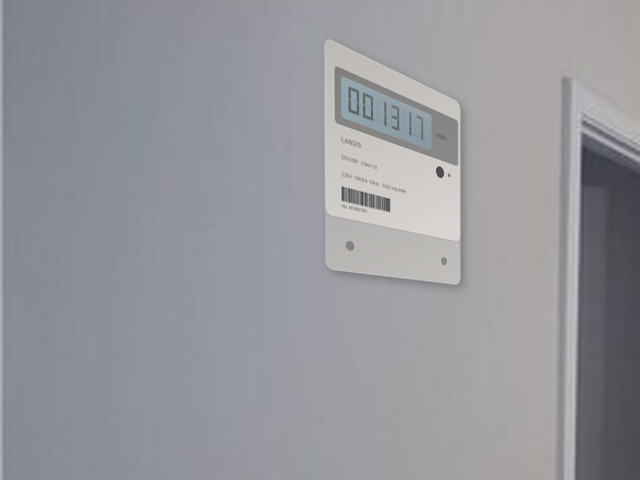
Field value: kWh 1317
